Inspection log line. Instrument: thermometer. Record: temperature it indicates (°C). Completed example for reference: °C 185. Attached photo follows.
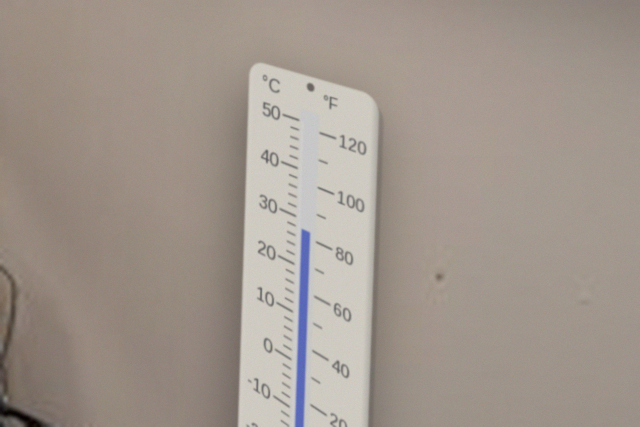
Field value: °C 28
